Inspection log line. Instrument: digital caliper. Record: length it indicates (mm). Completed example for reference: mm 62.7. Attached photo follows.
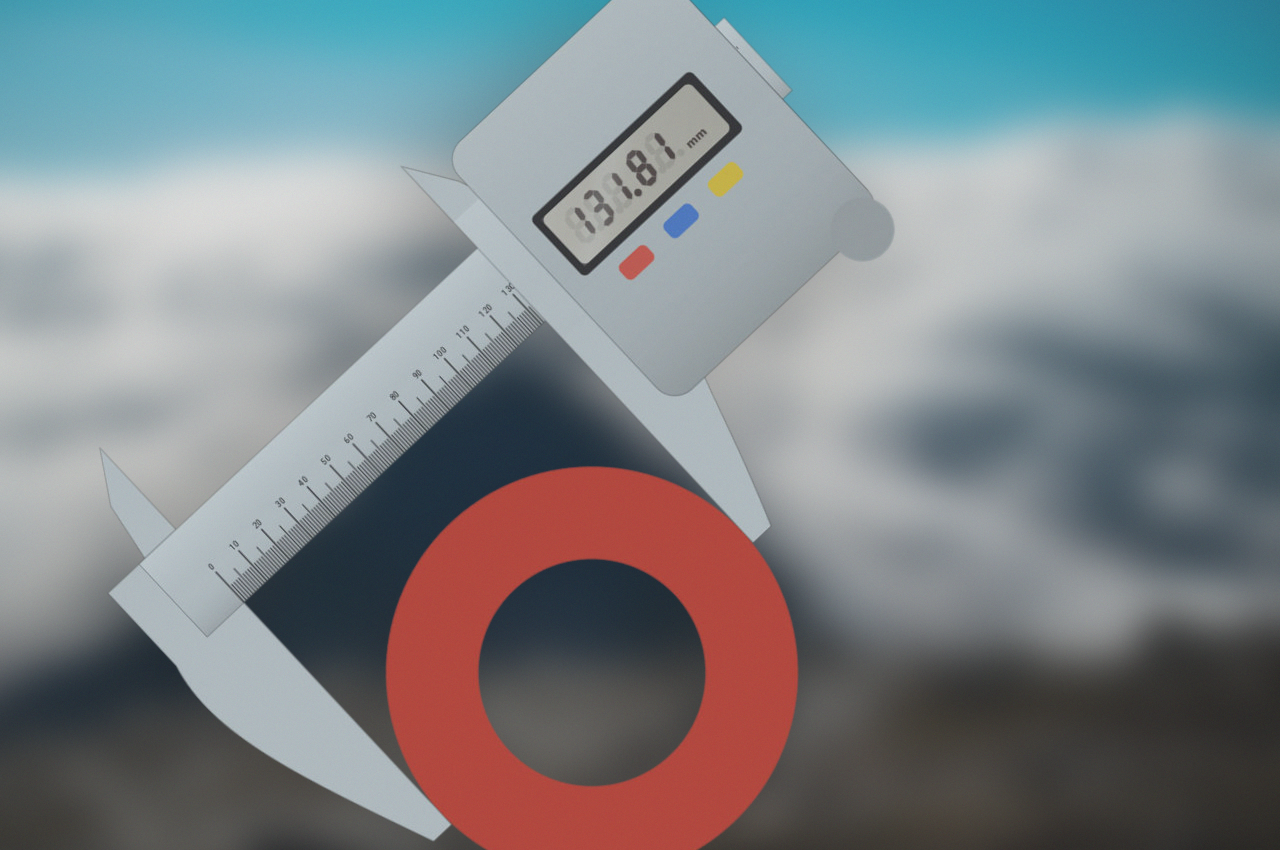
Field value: mm 131.81
